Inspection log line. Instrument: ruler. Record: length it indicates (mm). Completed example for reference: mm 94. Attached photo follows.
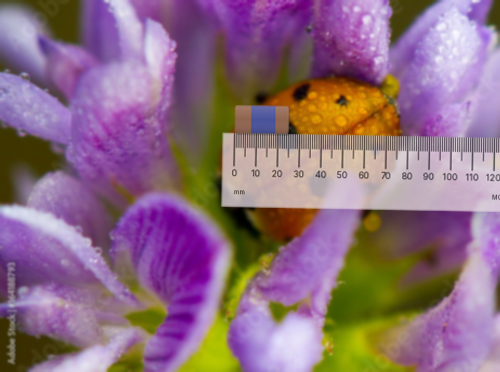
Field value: mm 25
